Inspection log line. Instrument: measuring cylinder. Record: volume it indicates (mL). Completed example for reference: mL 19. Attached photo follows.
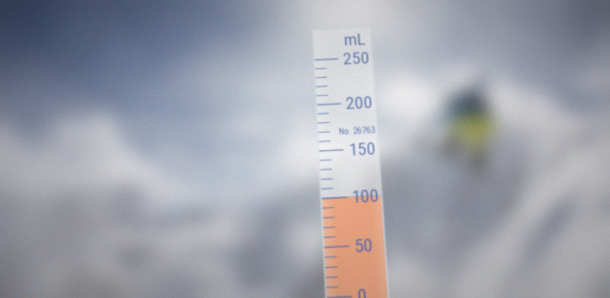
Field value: mL 100
